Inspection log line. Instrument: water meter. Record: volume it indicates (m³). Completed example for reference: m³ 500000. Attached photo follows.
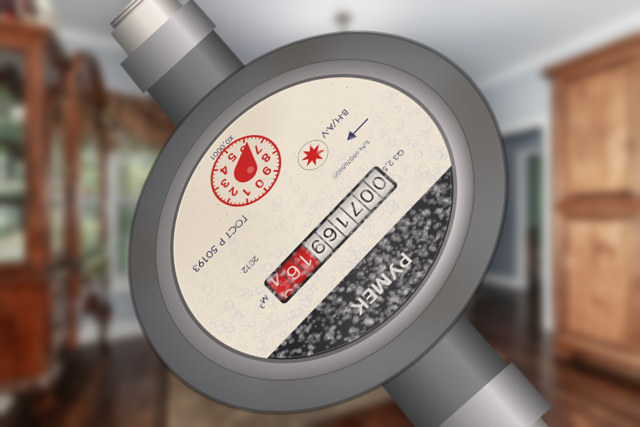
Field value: m³ 7169.1636
